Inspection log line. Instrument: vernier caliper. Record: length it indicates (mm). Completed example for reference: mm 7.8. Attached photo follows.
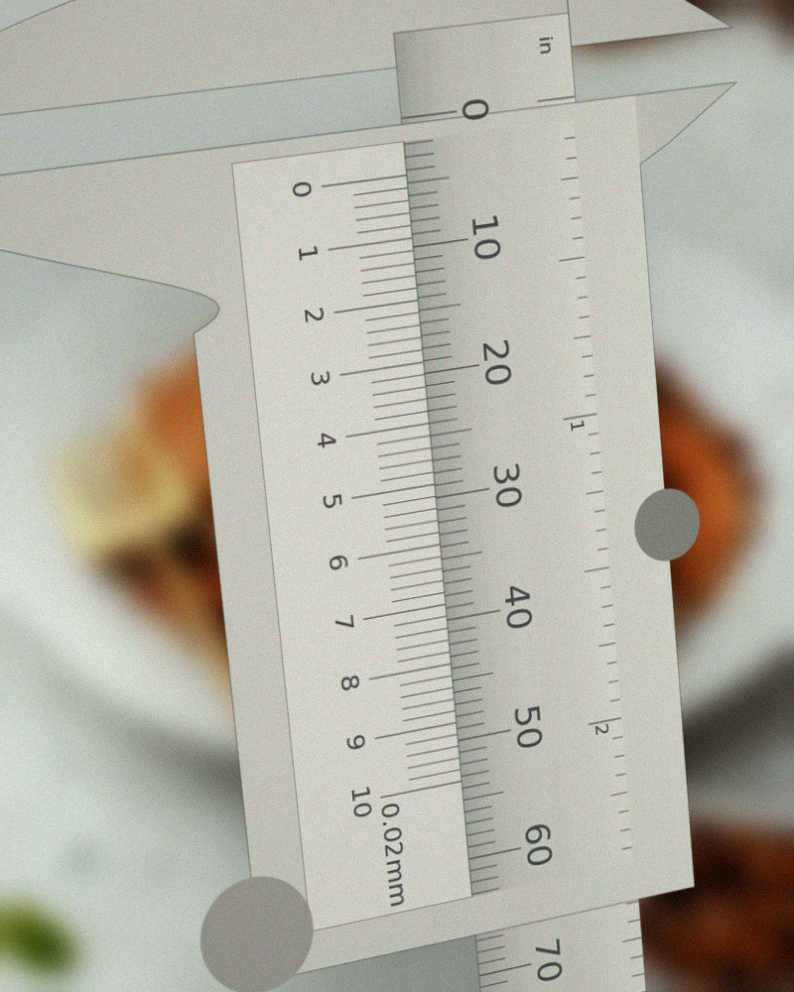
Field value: mm 4.4
